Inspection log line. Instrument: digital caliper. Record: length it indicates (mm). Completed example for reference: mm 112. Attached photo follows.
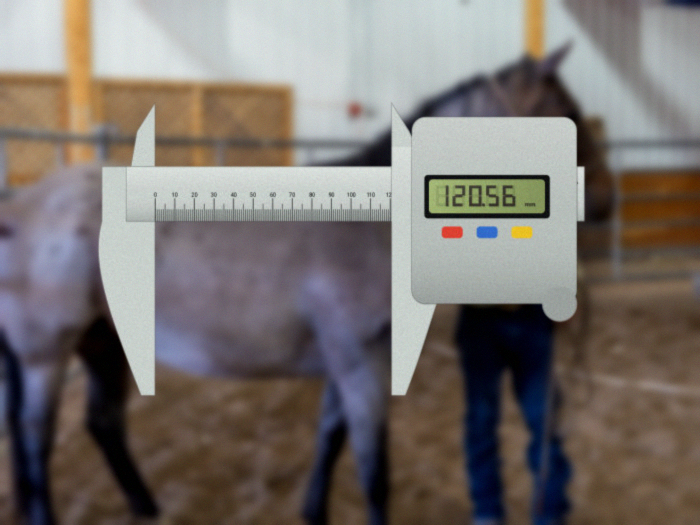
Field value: mm 120.56
